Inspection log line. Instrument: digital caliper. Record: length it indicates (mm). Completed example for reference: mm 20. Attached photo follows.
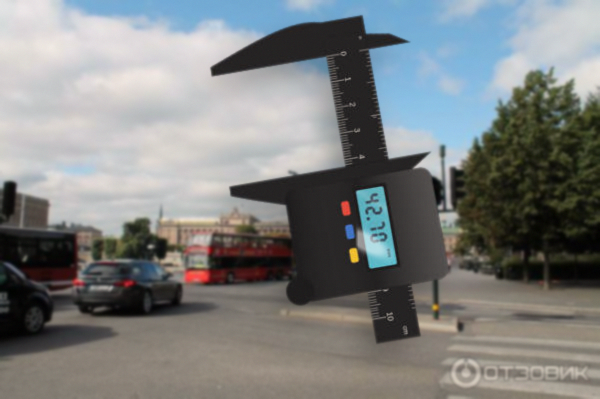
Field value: mm 42.70
